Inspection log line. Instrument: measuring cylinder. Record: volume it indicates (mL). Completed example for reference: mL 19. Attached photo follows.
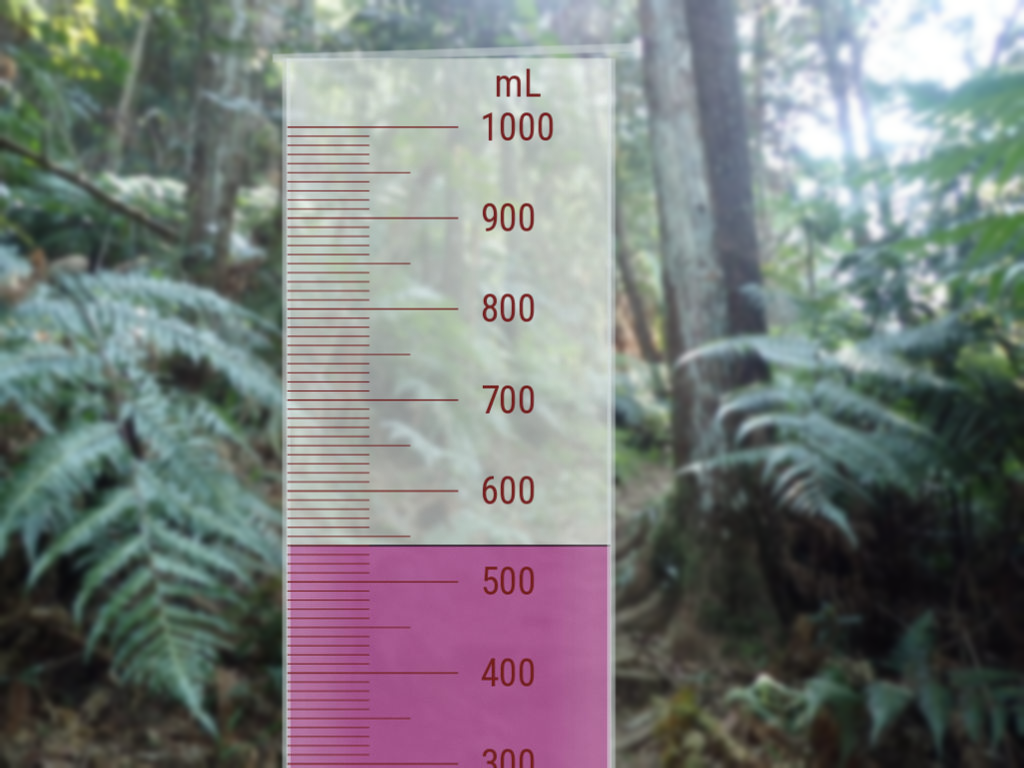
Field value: mL 540
